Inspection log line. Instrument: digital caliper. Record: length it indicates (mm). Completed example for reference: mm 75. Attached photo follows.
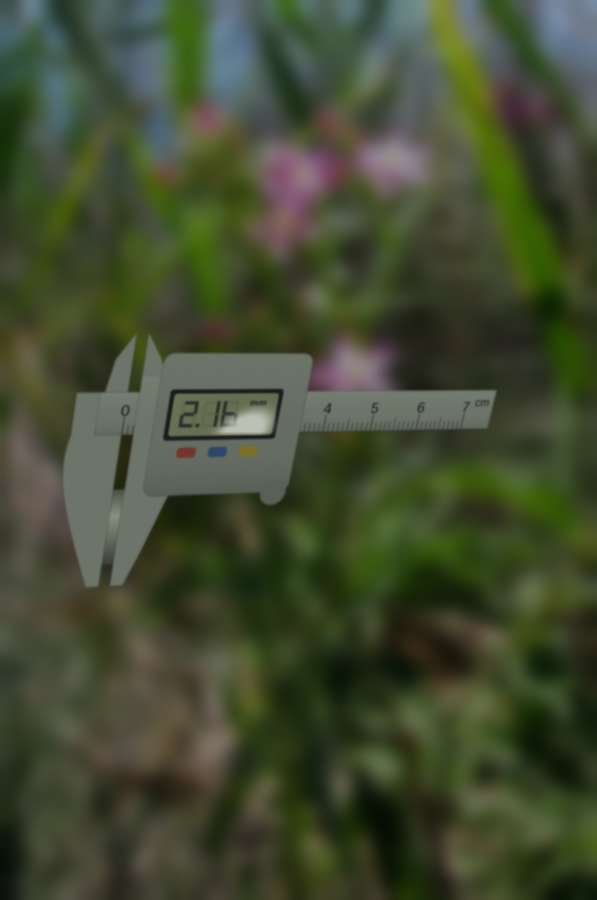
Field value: mm 2.16
